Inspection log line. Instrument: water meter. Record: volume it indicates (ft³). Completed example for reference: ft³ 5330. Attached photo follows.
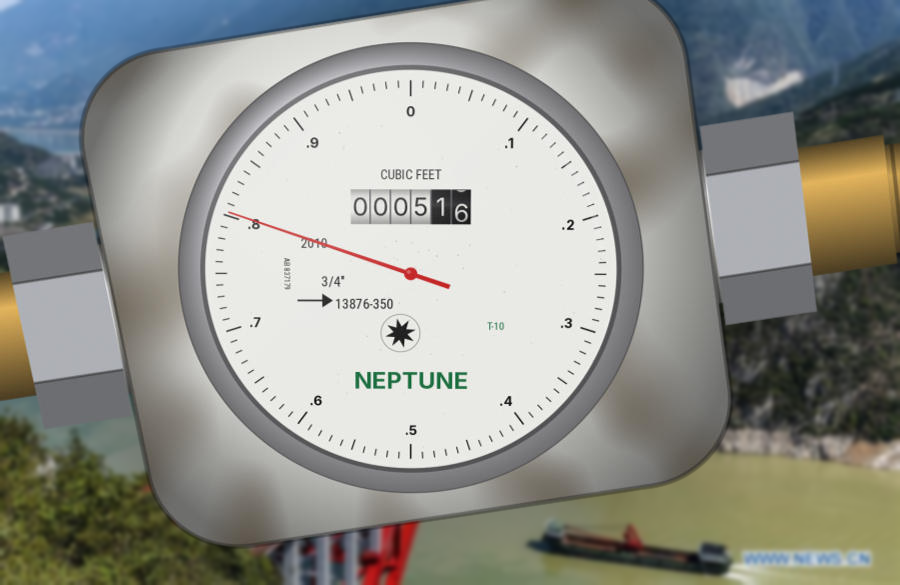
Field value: ft³ 515.80
